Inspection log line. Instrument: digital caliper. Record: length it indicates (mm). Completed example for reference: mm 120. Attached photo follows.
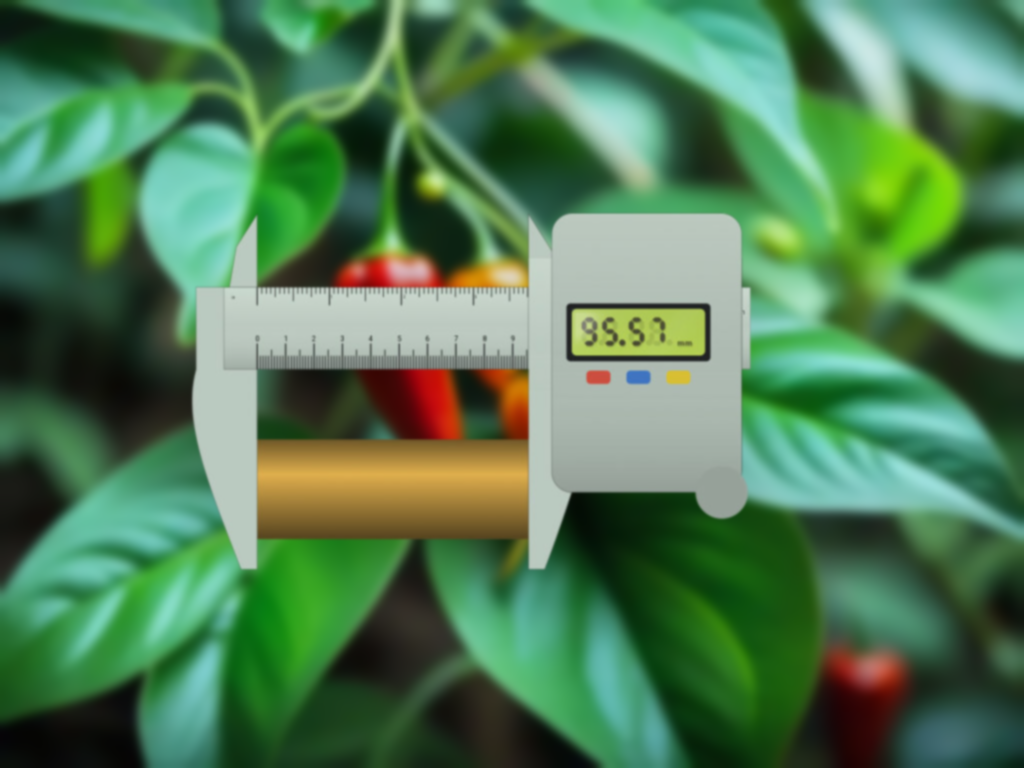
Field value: mm 95.57
